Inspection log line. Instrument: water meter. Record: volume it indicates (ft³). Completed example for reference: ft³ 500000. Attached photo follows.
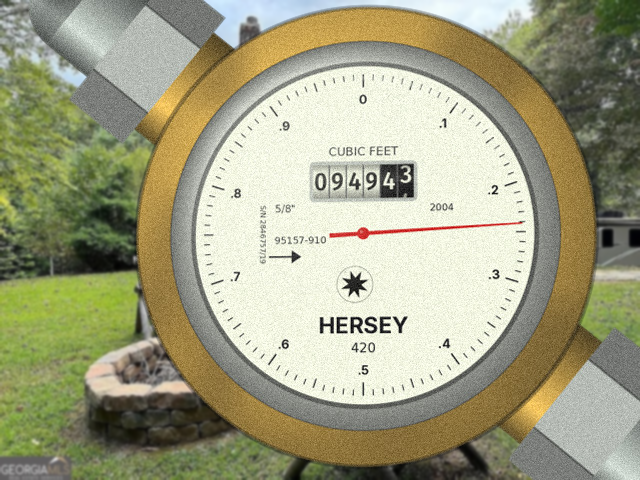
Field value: ft³ 94943.24
